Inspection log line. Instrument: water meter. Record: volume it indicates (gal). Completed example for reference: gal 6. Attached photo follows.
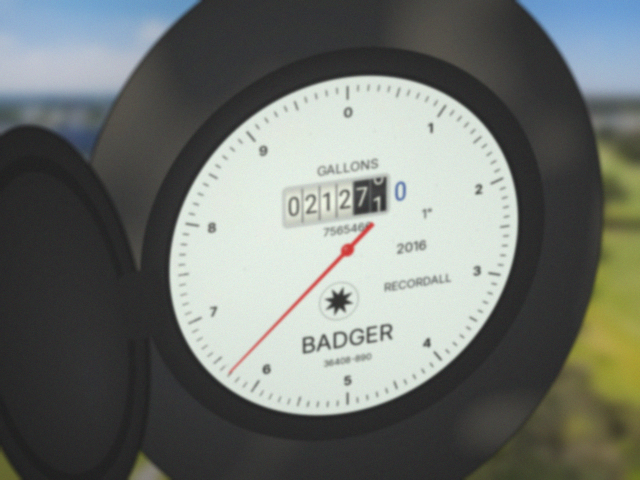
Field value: gal 212706.3
